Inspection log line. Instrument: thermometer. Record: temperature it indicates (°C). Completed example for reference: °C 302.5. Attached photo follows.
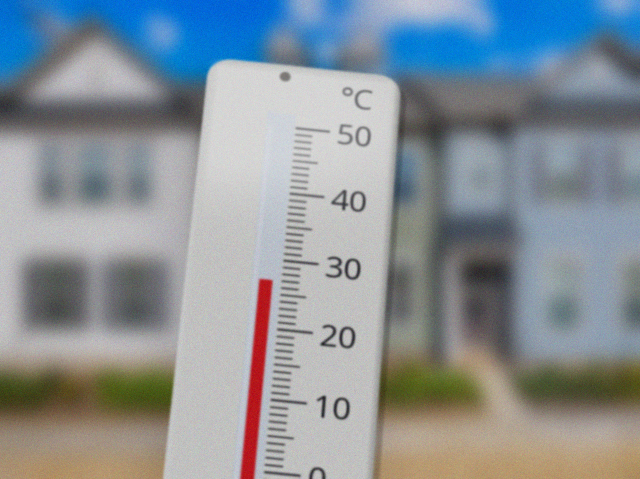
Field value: °C 27
